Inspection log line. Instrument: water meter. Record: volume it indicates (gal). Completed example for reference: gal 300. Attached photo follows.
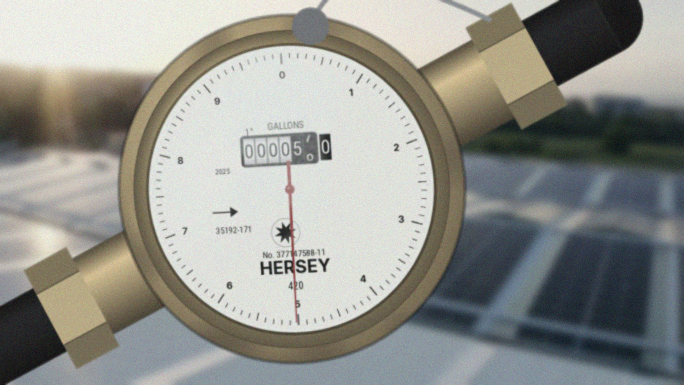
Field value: gal 575.0
